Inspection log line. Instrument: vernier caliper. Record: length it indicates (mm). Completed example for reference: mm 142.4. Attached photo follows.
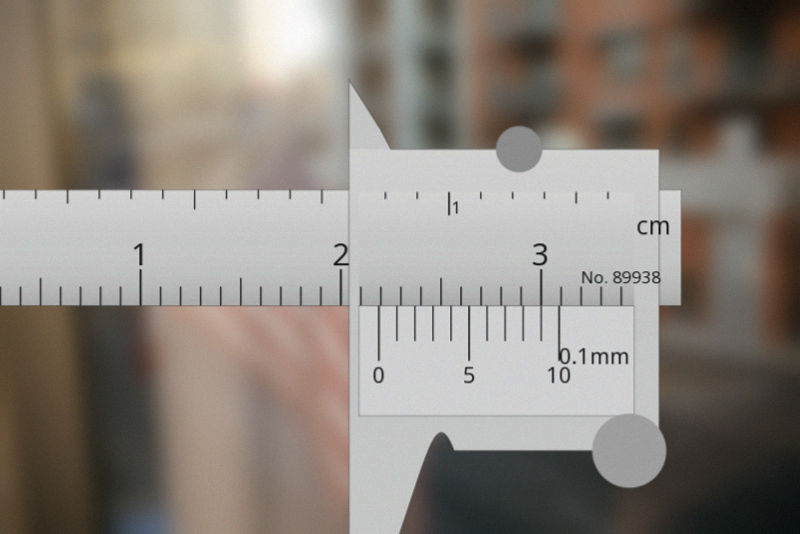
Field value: mm 21.9
